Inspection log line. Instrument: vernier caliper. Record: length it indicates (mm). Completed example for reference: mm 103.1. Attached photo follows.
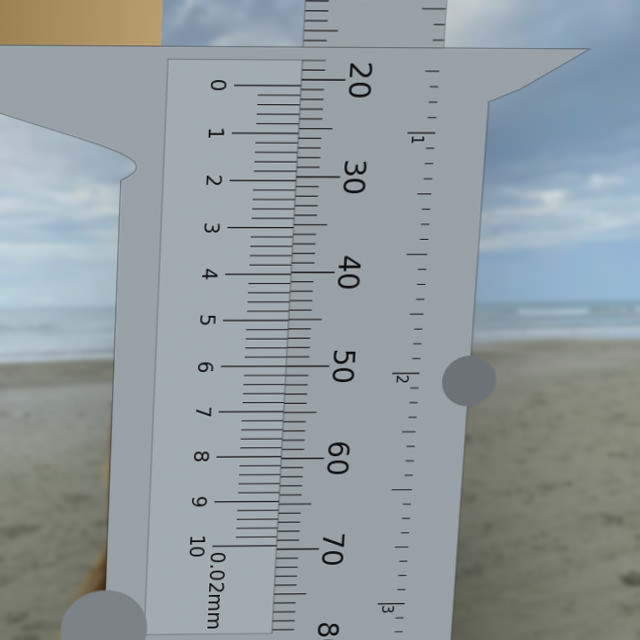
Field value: mm 20.6
